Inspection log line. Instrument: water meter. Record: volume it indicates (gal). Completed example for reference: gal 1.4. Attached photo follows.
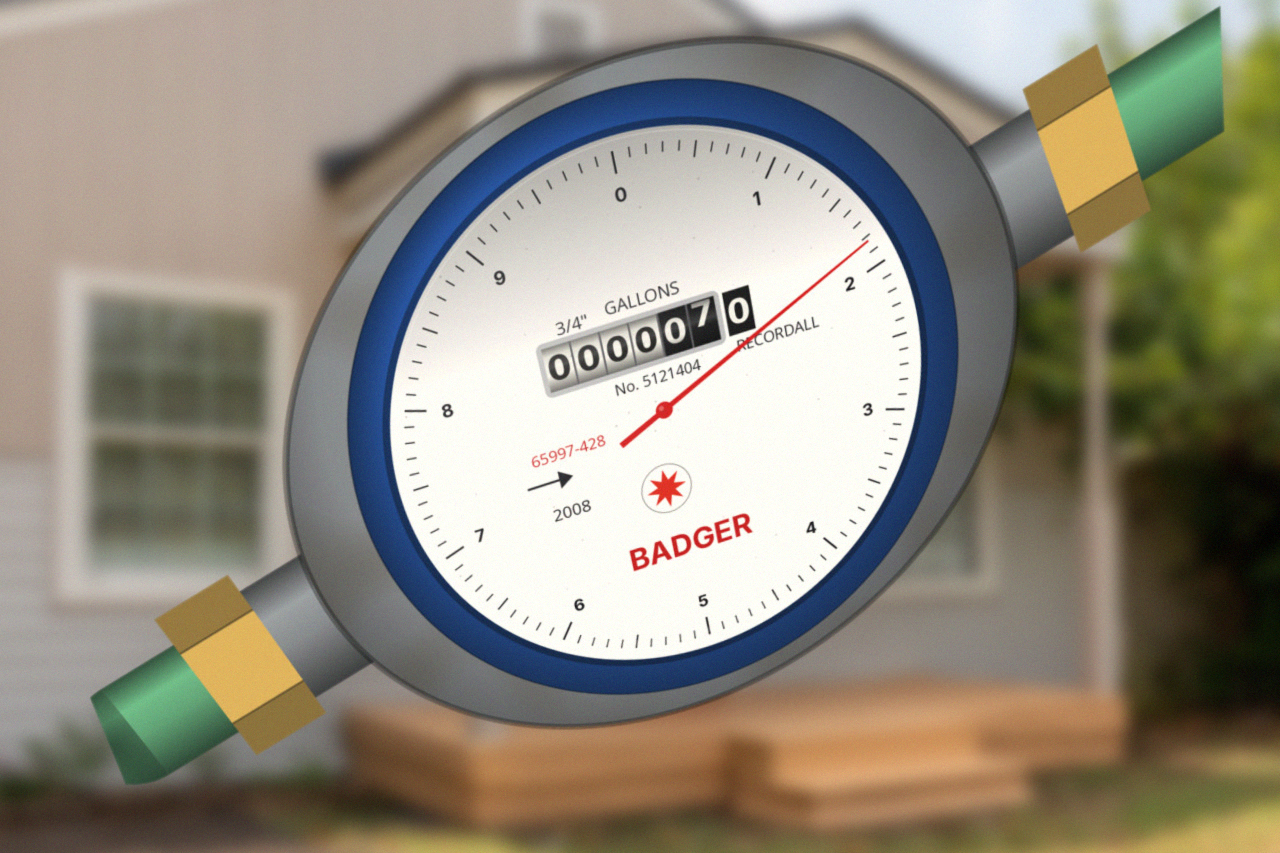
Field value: gal 71.8
